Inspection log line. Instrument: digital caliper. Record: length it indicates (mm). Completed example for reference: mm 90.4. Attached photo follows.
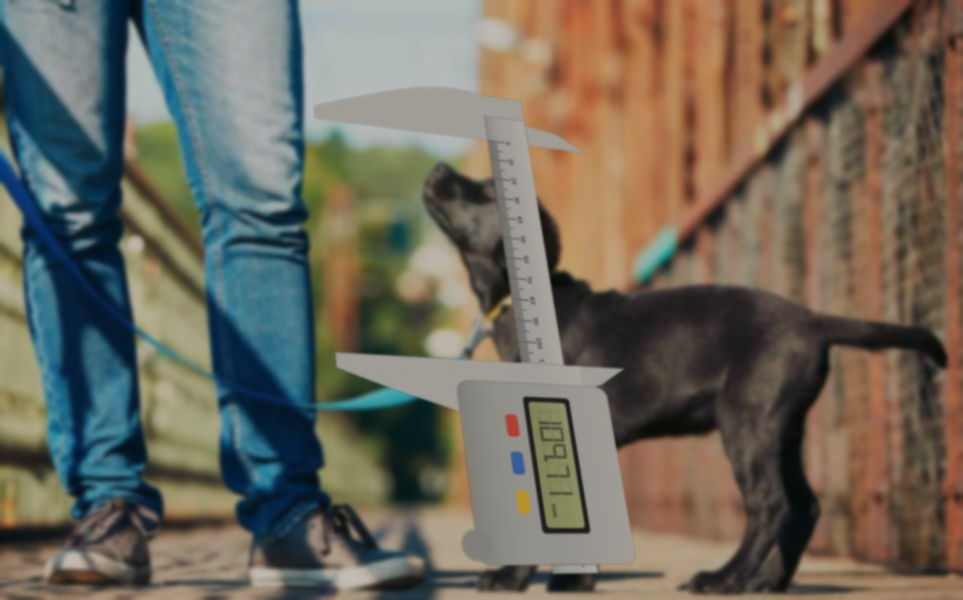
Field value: mm 109.71
